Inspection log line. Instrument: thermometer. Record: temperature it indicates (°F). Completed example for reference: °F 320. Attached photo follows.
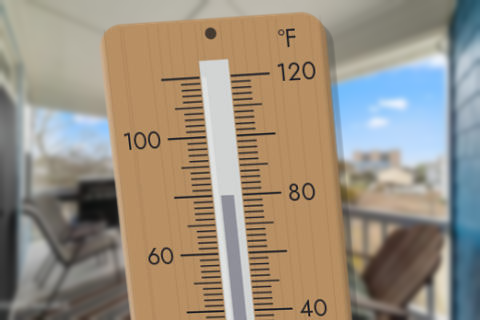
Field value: °F 80
